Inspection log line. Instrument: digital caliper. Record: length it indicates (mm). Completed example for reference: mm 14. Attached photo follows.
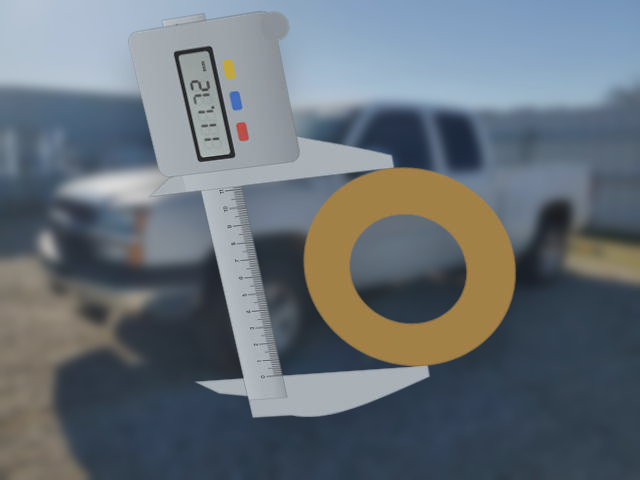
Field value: mm 111.72
